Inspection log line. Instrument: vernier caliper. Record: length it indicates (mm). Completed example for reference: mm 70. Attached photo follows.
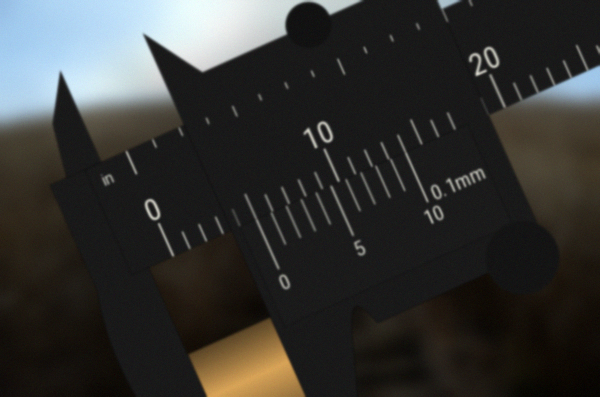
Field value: mm 5.0
